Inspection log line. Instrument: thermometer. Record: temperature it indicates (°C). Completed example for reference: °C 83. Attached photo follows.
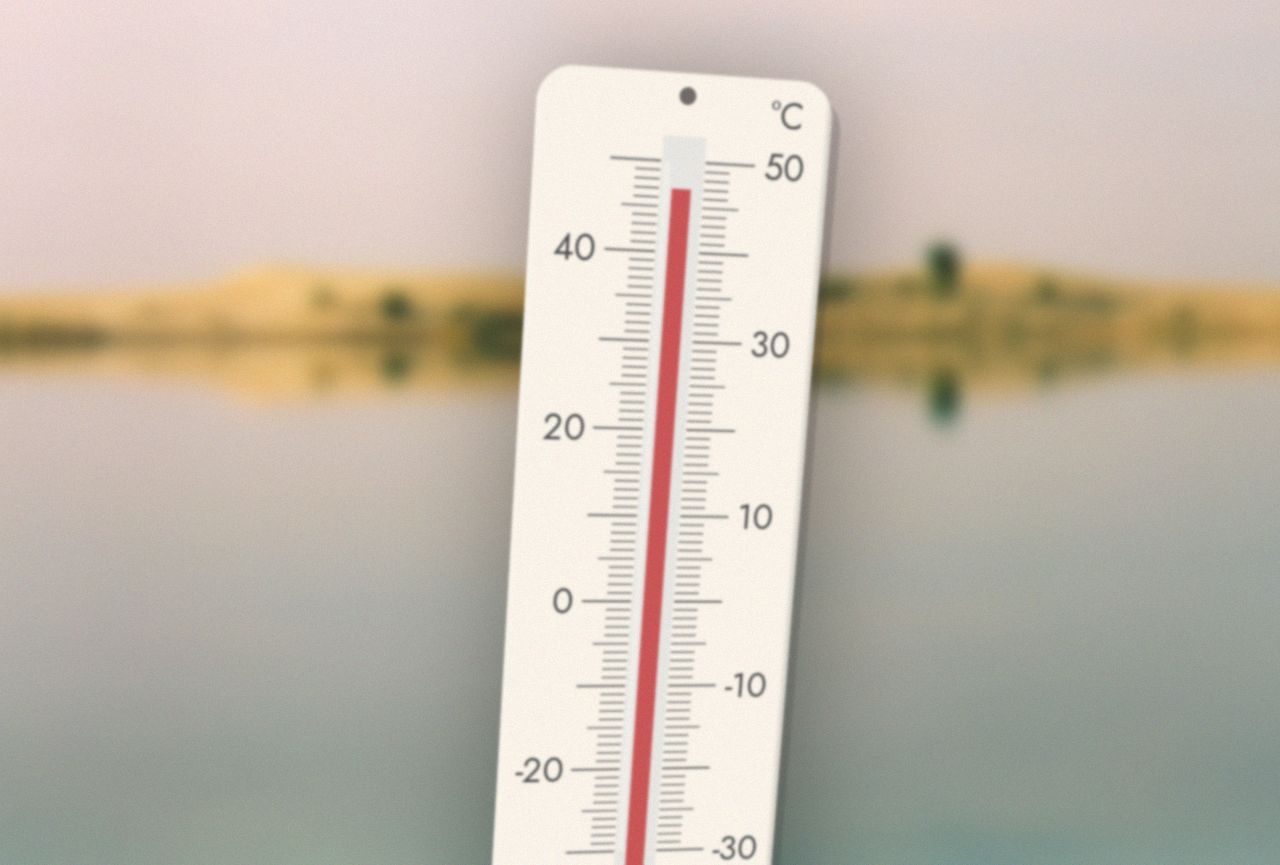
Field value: °C 47
